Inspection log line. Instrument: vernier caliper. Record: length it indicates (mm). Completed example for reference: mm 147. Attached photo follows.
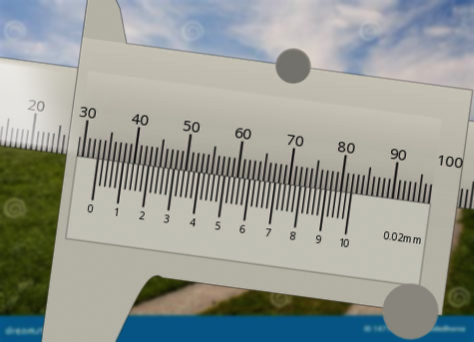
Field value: mm 33.0
